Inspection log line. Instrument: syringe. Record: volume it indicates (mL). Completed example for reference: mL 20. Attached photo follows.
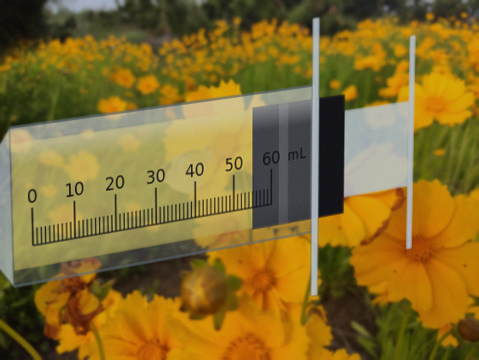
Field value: mL 55
